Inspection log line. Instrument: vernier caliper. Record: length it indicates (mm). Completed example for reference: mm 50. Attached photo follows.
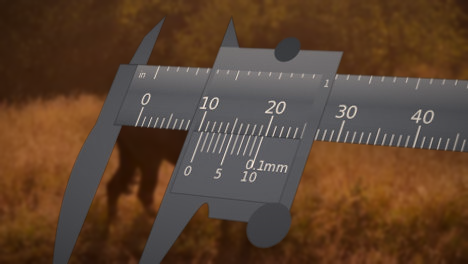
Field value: mm 10.6
